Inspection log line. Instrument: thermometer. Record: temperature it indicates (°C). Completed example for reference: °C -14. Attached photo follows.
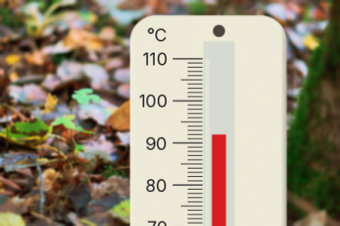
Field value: °C 92
